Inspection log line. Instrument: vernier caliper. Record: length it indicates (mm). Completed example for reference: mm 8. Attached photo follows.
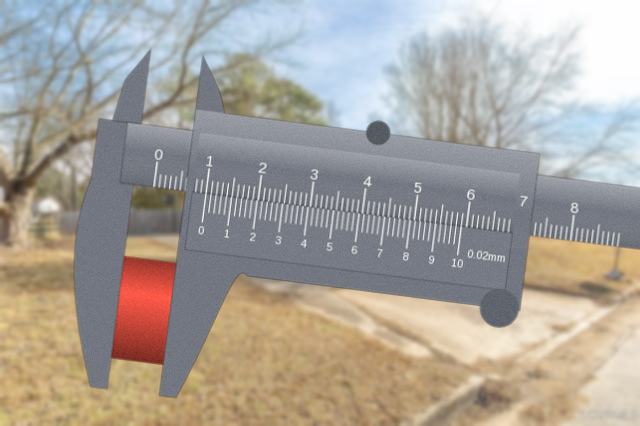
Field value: mm 10.0
